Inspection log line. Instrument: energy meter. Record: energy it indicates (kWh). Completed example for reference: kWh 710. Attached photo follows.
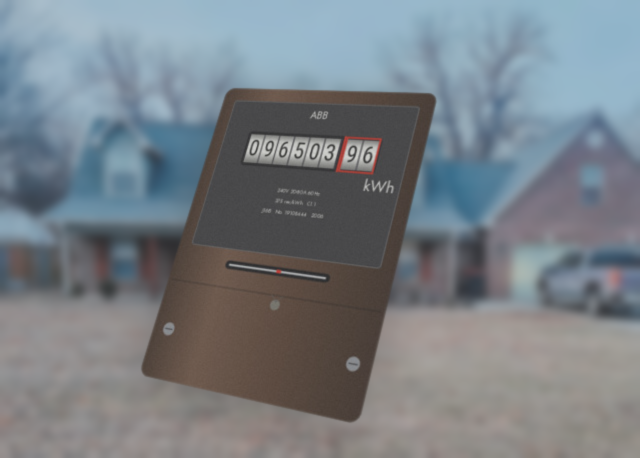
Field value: kWh 96503.96
